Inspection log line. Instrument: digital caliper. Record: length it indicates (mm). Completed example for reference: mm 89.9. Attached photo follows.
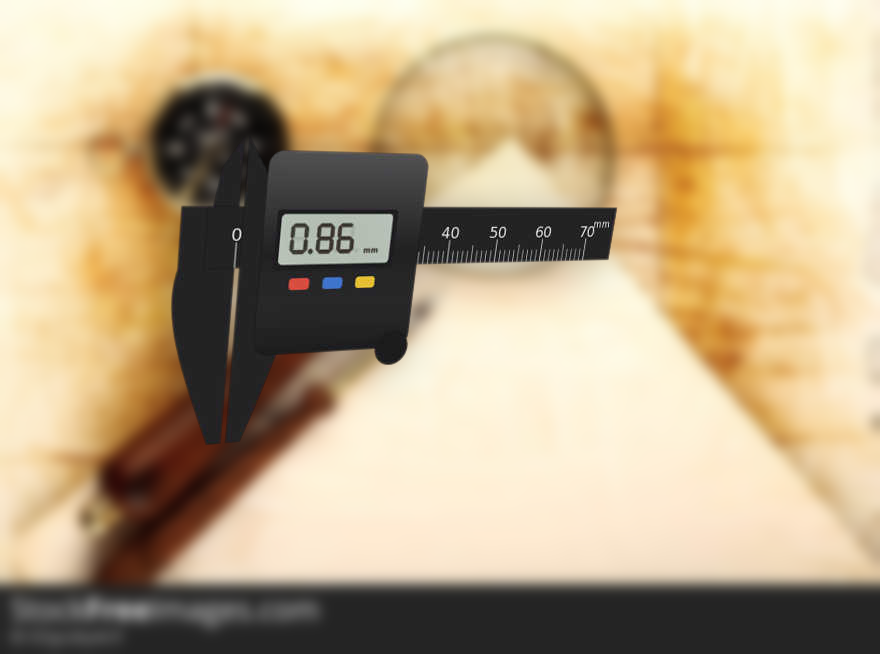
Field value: mm 0.86
